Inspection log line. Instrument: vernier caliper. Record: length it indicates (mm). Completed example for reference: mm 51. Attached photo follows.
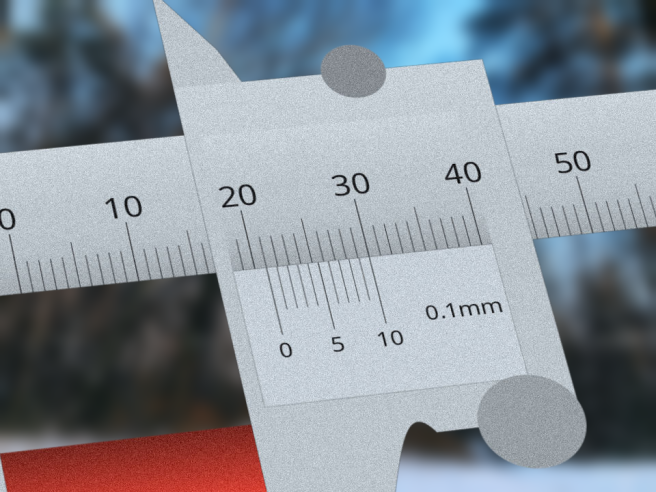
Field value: mm 21.0
